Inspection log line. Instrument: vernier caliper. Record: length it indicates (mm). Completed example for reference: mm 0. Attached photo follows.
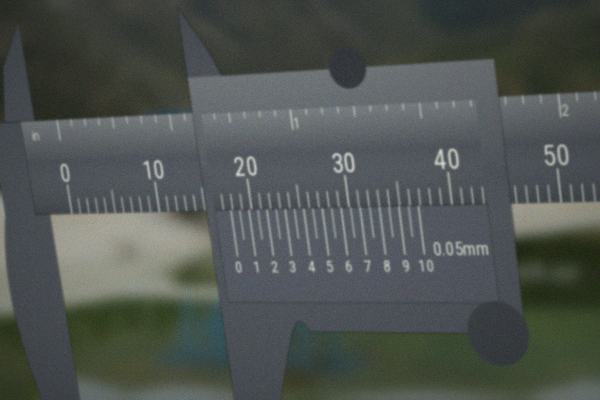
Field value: mm 17.8
